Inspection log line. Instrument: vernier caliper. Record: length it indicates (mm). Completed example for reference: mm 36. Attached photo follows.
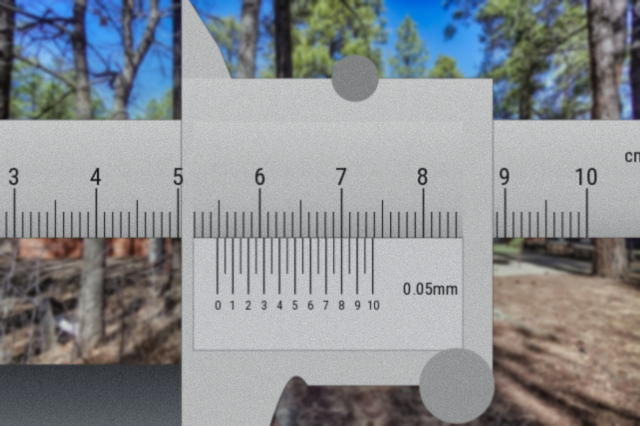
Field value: mm 54.8
